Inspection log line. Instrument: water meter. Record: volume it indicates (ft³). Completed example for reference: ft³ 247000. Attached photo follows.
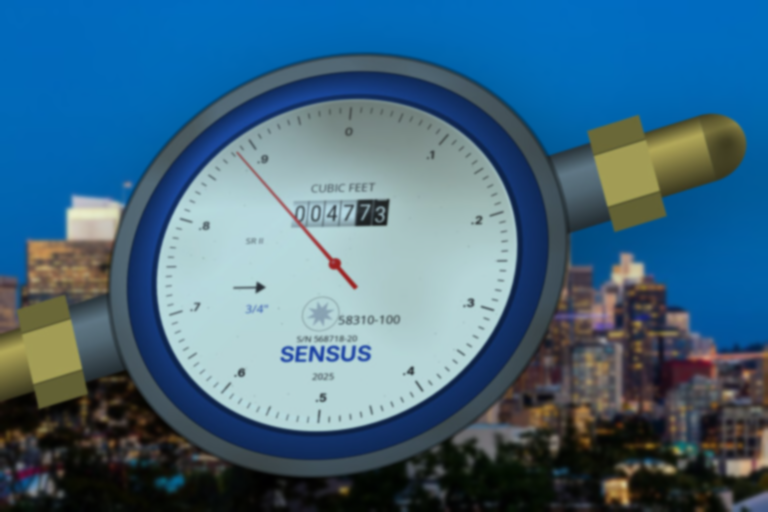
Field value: ft³ 4772.88
